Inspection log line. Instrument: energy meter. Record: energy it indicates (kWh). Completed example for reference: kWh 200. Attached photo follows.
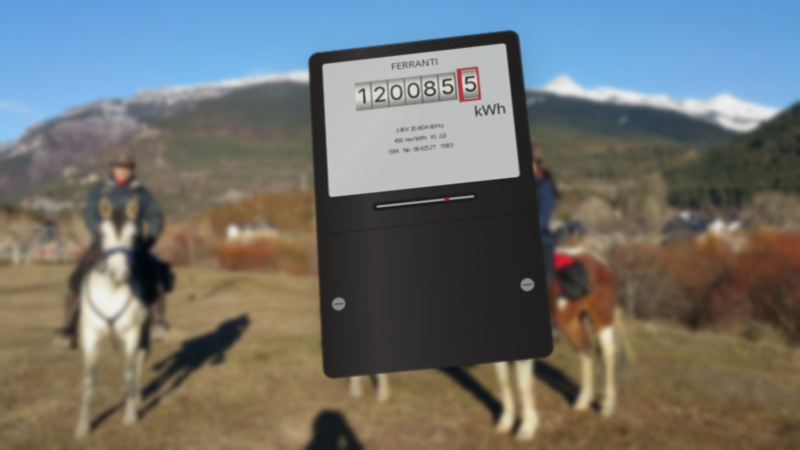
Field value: kWh 120085.5
